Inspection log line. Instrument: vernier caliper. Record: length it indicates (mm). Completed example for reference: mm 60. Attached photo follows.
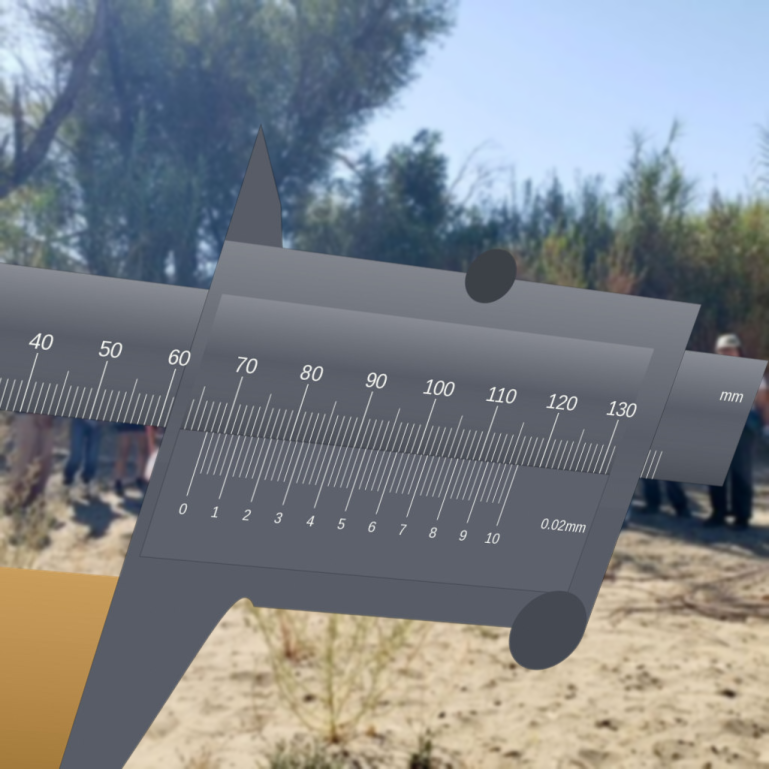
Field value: mm 67.4
